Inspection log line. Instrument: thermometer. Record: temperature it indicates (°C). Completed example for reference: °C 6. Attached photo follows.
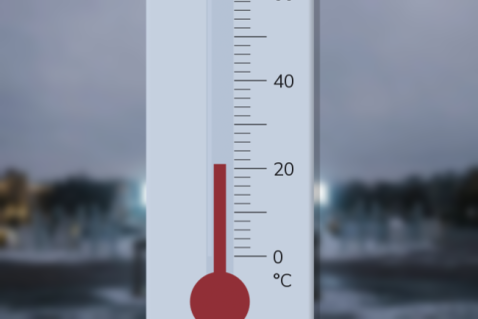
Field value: °C 21
